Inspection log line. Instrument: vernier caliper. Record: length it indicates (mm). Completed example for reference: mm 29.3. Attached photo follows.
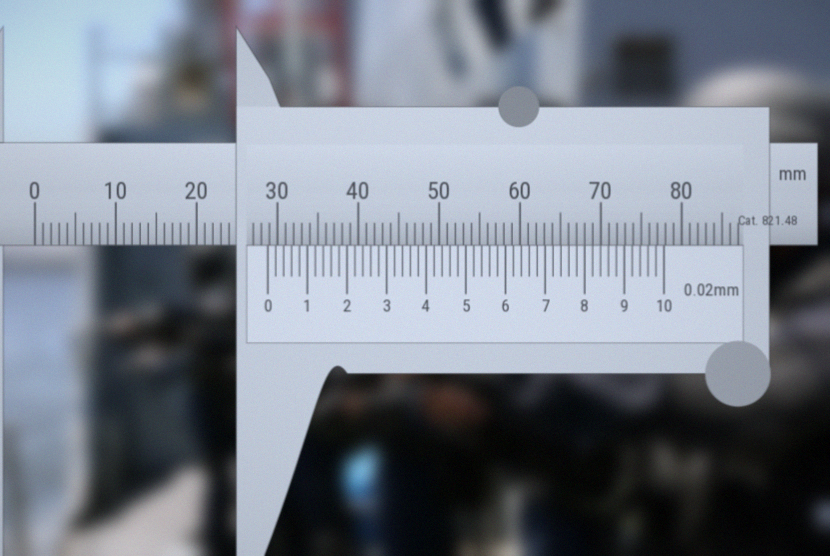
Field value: mm 28.8
